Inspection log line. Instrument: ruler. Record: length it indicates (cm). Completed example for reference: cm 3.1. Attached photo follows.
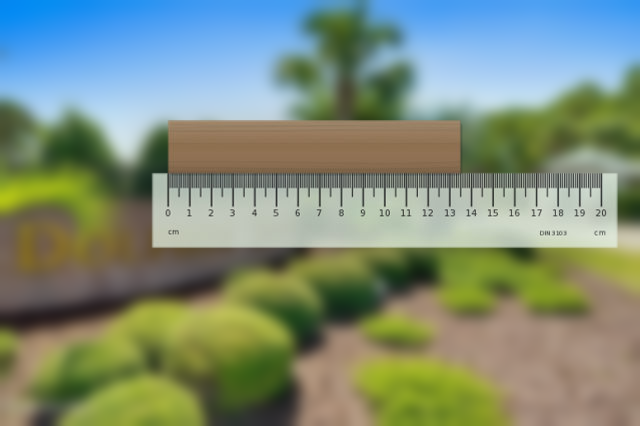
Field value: cm 13.5
